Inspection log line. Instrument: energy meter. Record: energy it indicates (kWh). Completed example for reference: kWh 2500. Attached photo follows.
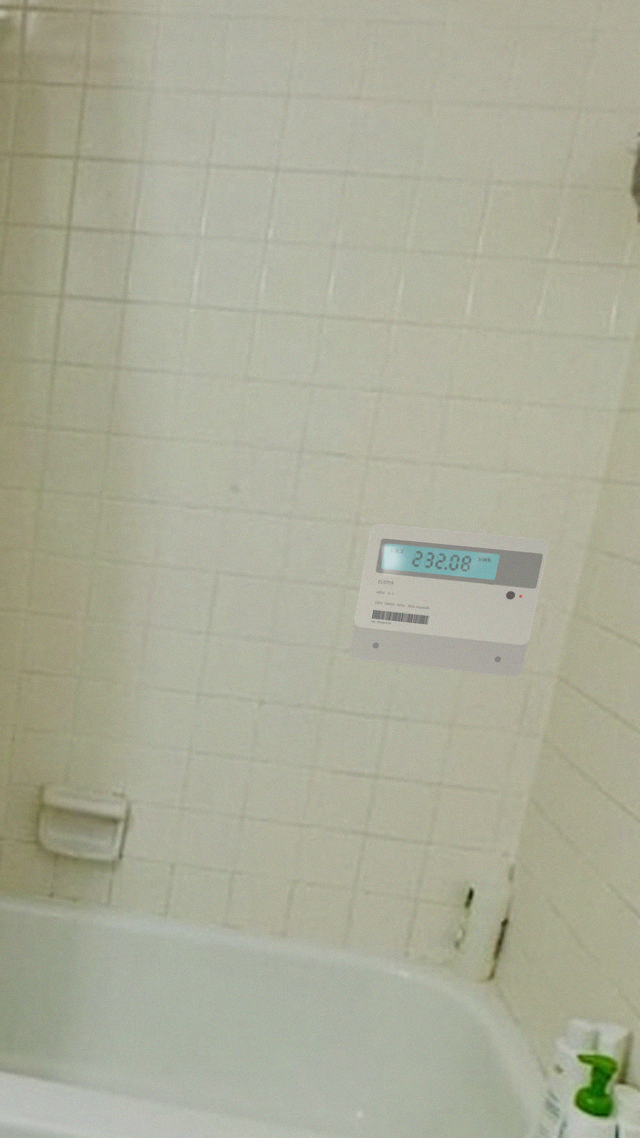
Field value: kWh 232.08
